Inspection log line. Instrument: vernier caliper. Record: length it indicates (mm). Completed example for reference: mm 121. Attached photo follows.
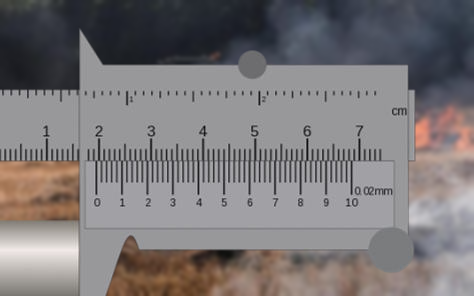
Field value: mm 19.5
